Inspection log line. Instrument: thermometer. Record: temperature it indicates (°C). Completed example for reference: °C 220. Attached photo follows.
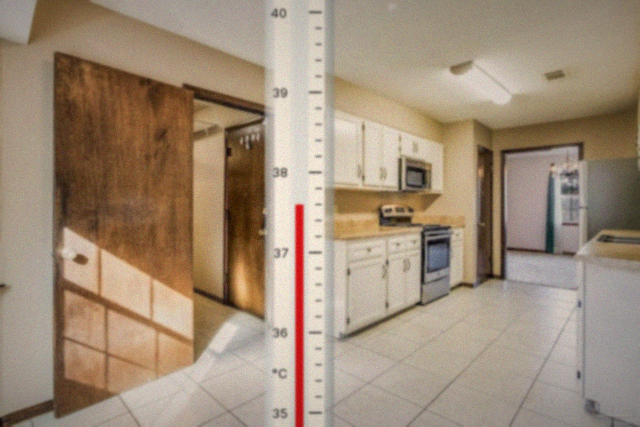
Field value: °C 37.6
